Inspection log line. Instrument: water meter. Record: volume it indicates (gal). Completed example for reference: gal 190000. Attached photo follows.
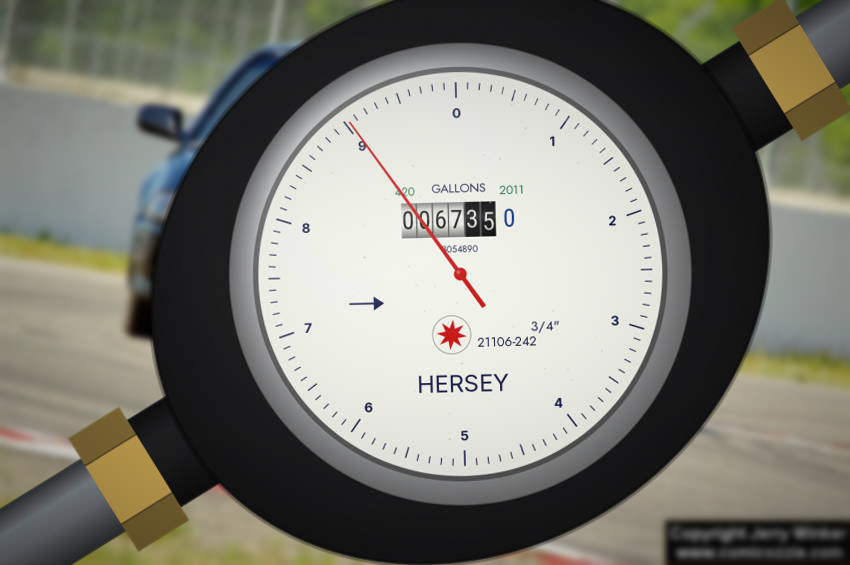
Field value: gal 67349.0
